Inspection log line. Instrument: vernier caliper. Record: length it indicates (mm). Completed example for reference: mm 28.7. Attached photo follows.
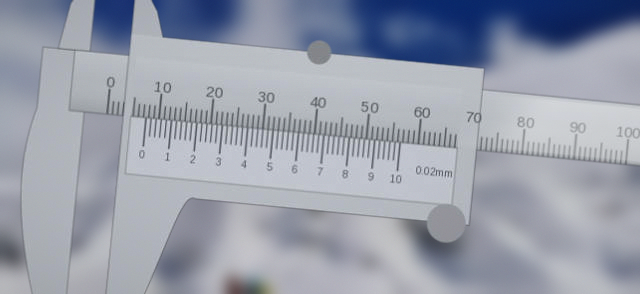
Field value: mm 7.5
